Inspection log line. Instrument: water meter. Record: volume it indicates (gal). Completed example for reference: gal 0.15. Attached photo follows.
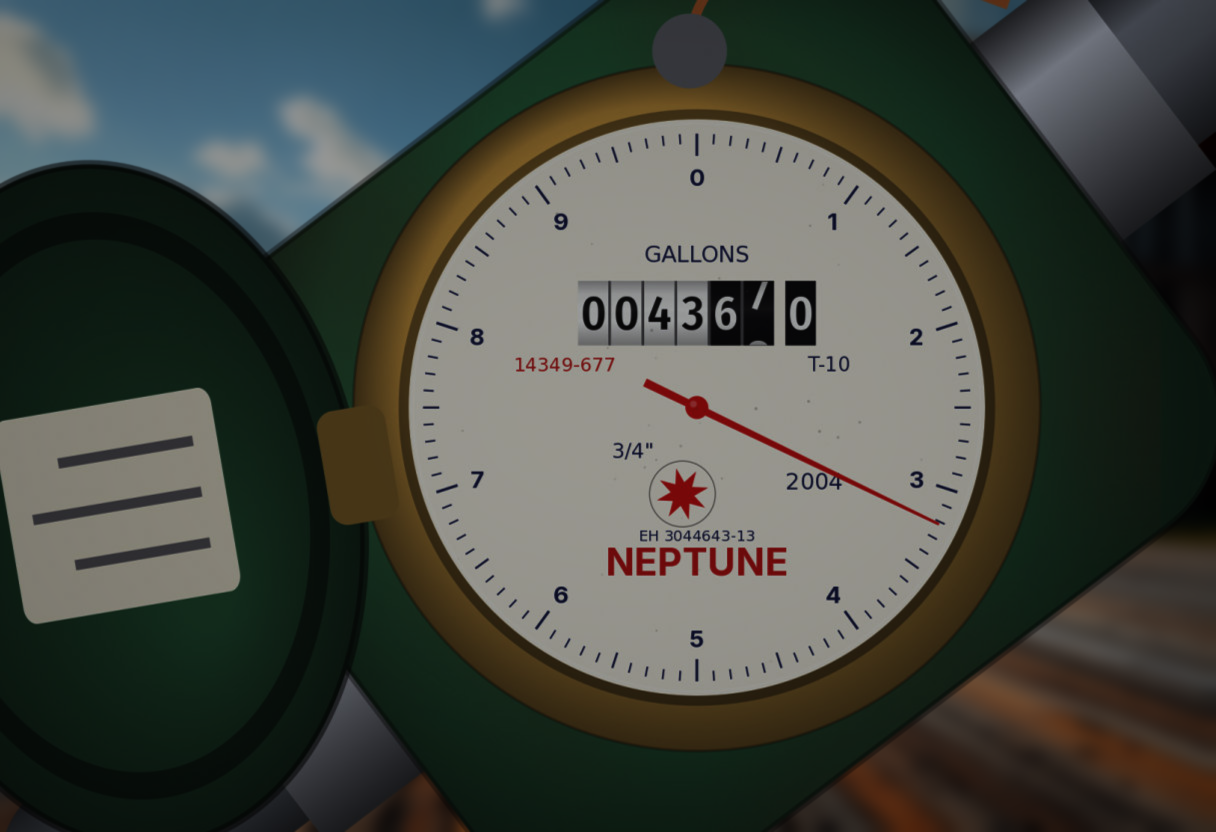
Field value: gal 43673.2
